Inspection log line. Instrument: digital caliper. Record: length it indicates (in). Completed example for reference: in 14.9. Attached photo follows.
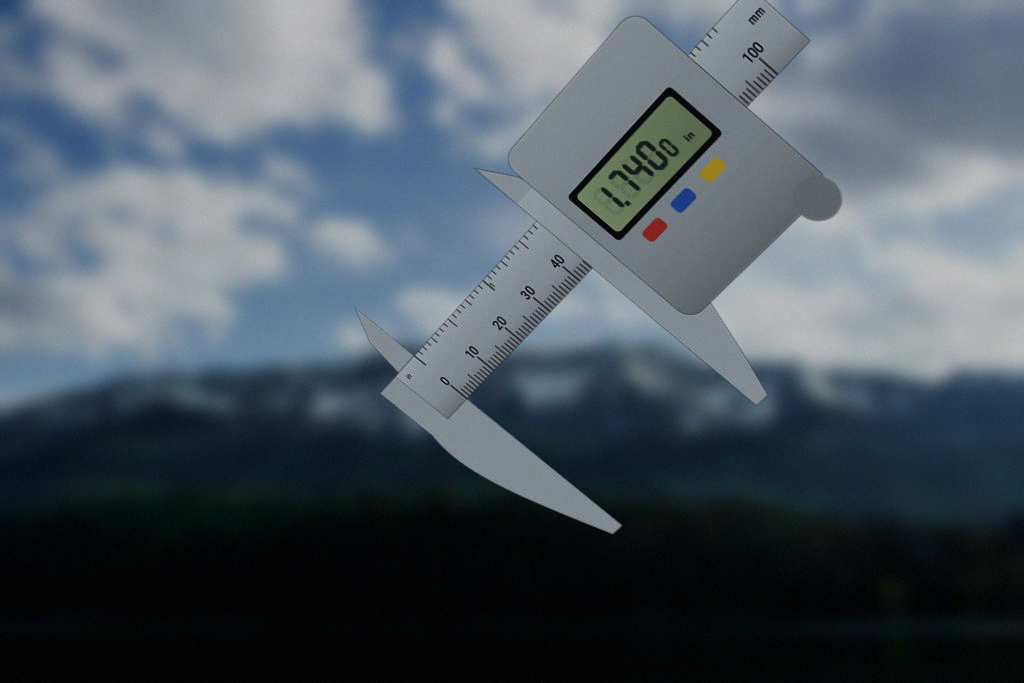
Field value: in 1.7400
